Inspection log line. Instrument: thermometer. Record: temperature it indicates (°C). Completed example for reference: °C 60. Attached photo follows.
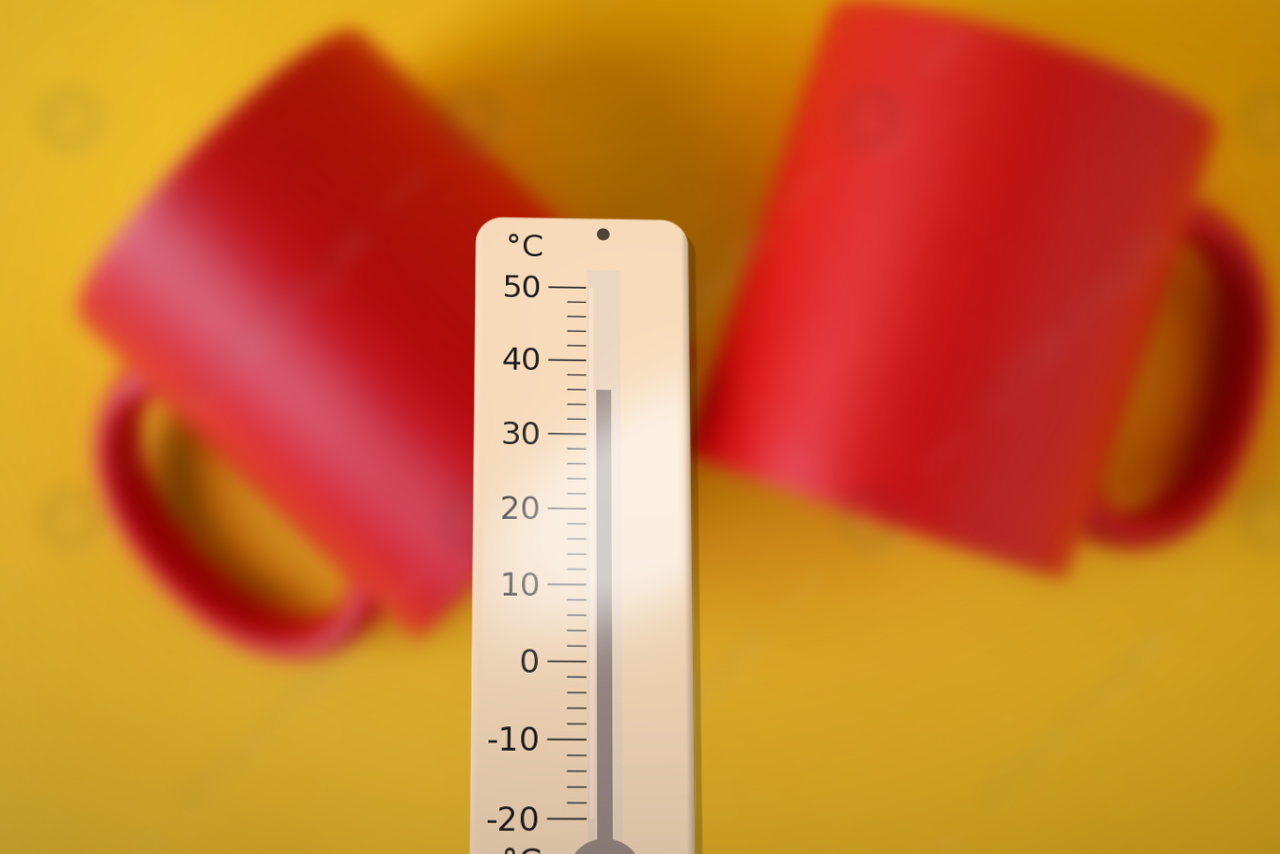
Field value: °C 36
